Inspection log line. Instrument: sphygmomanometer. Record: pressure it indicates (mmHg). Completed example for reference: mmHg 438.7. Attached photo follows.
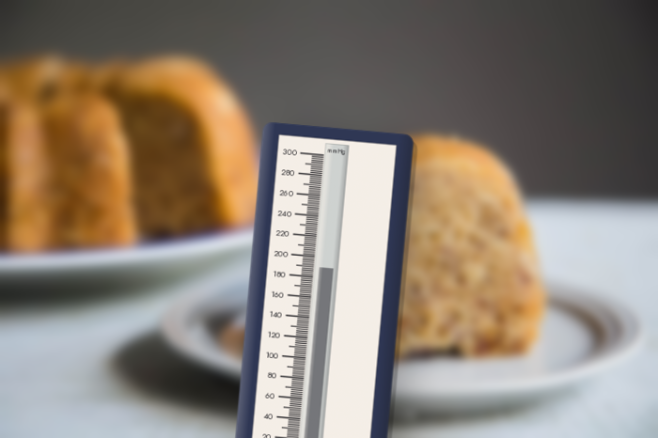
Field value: mmHg 190
